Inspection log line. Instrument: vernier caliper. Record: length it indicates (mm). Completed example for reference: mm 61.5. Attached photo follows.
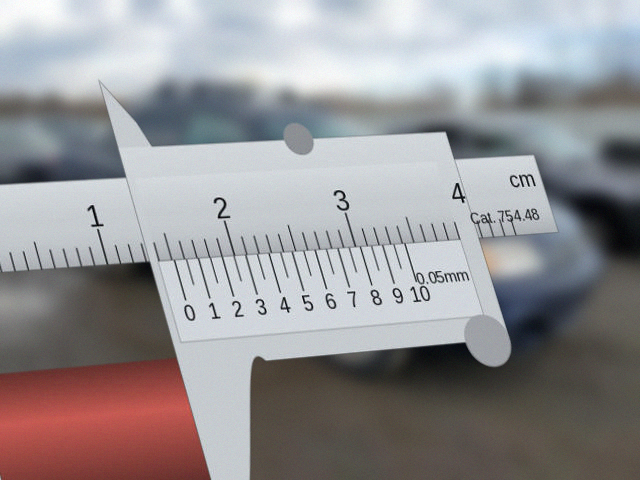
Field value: mm 15.2
